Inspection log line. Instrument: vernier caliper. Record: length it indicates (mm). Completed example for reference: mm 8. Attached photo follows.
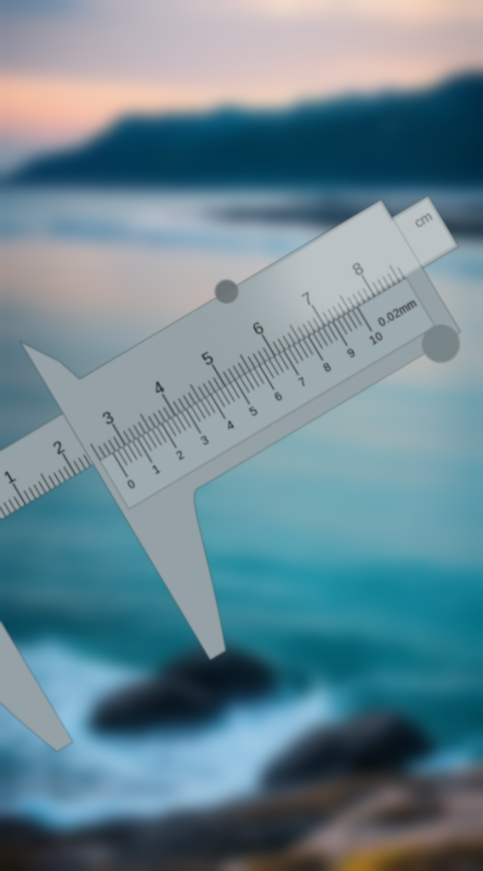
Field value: mm 27.5
